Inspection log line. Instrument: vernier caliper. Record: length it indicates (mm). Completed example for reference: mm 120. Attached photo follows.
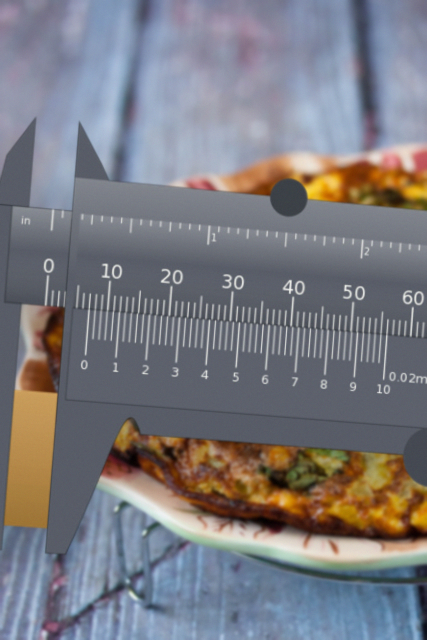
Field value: mm 7.0
